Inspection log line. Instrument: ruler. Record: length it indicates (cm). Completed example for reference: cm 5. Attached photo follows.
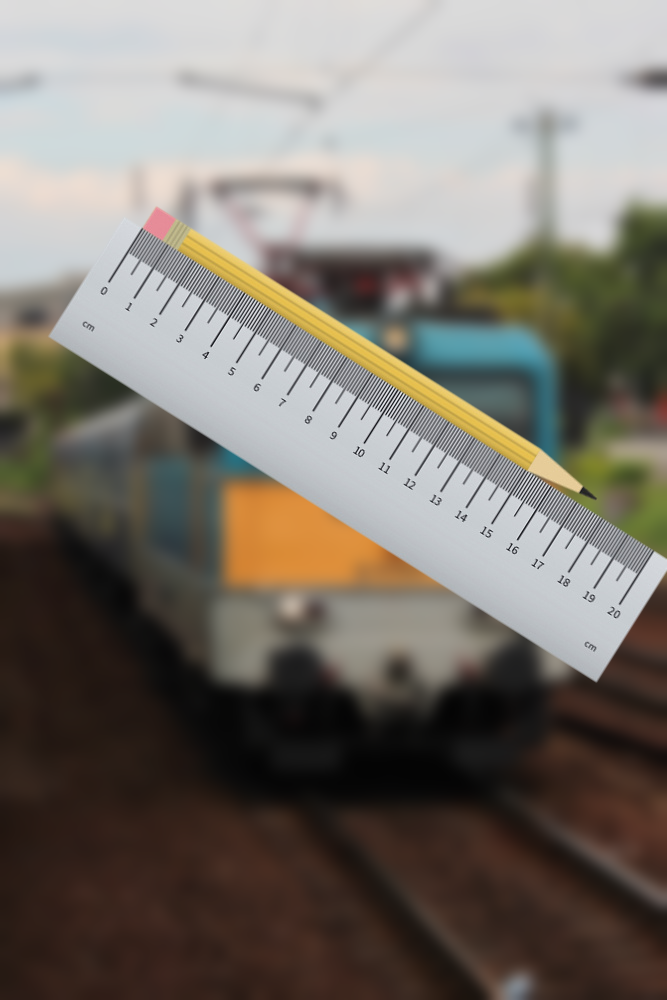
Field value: cm 17.5
